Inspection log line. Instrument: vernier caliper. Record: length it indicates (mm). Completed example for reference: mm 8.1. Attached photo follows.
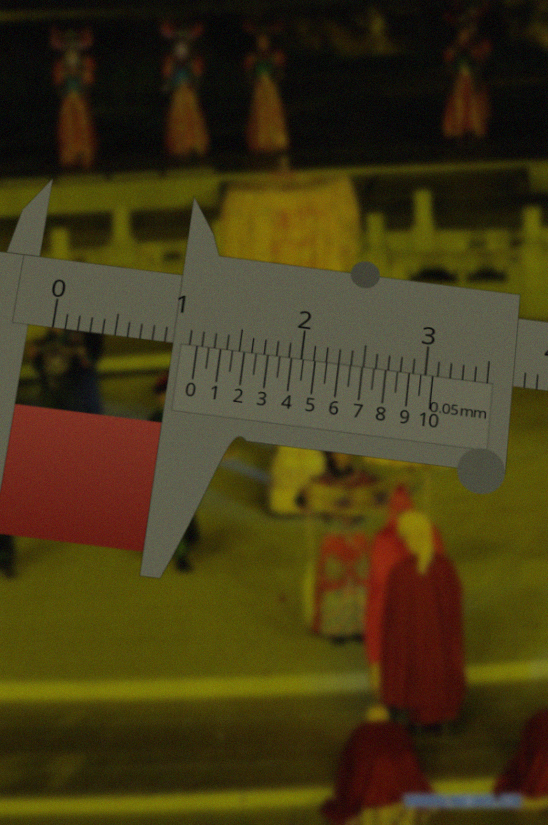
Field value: mm 11.6
